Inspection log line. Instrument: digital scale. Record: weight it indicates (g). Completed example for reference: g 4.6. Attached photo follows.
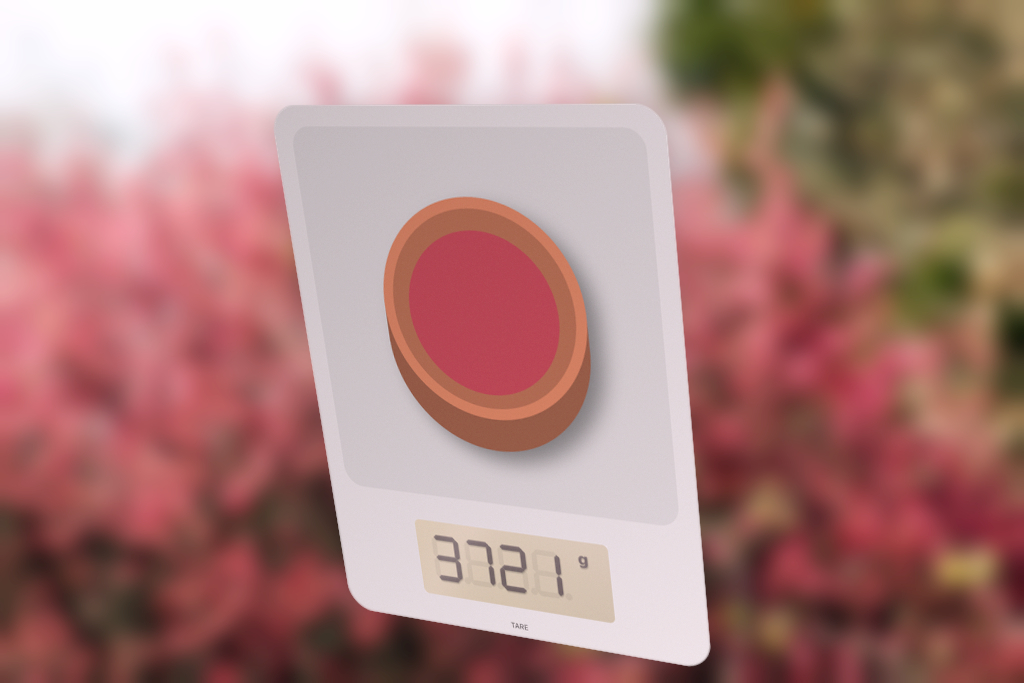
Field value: g 3721
